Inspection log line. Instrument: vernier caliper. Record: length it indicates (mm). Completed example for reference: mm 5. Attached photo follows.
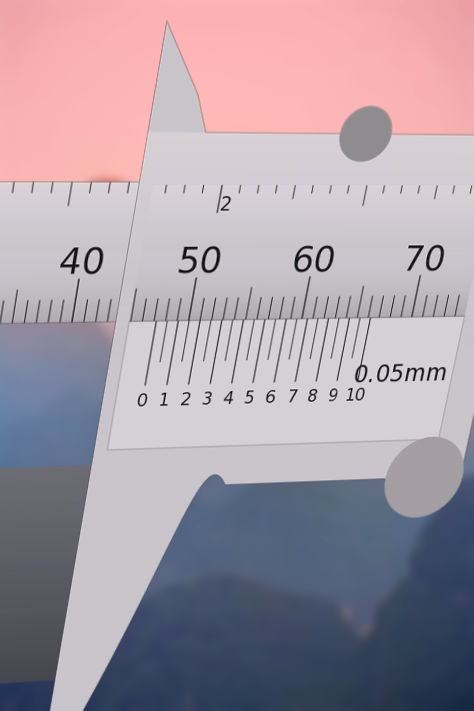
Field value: mm 47.2
